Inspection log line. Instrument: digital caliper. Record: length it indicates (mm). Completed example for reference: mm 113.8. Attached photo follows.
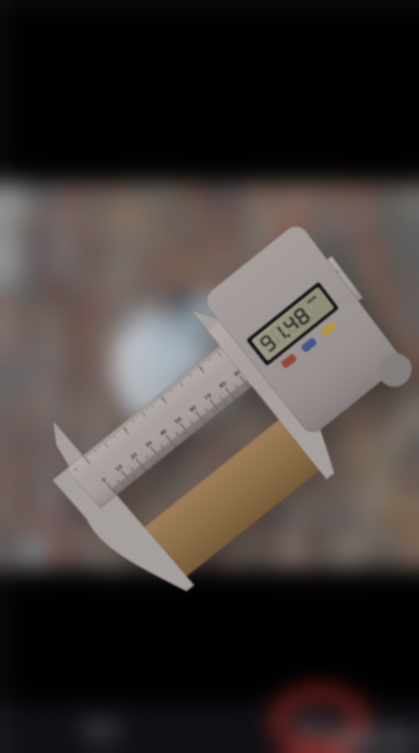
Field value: mm 91.48
